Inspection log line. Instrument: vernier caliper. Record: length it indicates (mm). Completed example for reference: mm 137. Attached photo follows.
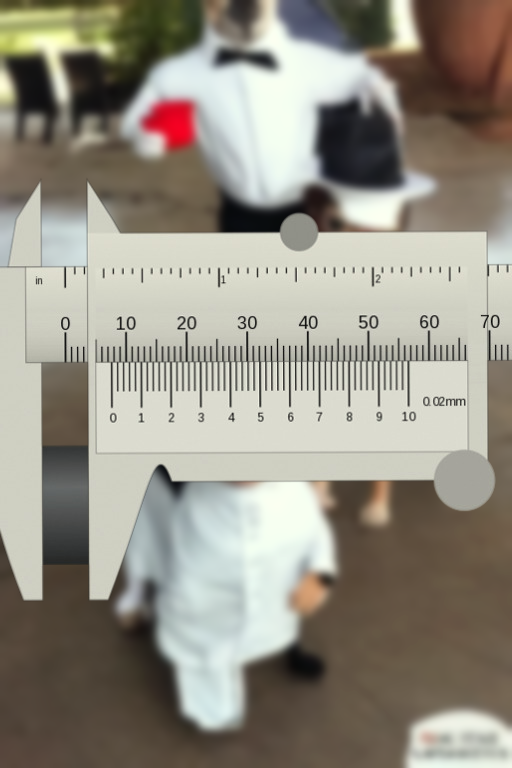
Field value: mm 7.6
